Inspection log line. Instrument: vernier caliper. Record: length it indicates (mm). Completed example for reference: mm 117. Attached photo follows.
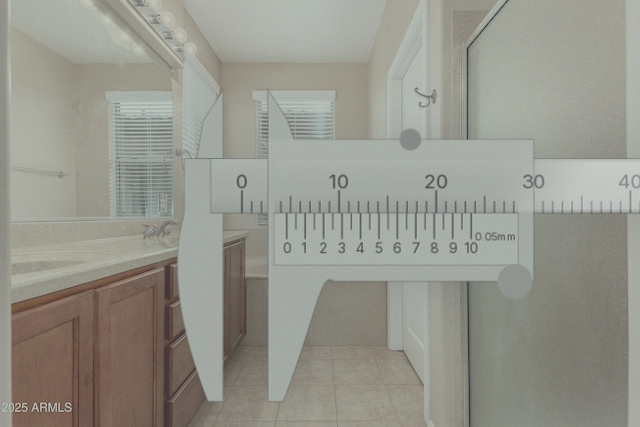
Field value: mm 4.6
